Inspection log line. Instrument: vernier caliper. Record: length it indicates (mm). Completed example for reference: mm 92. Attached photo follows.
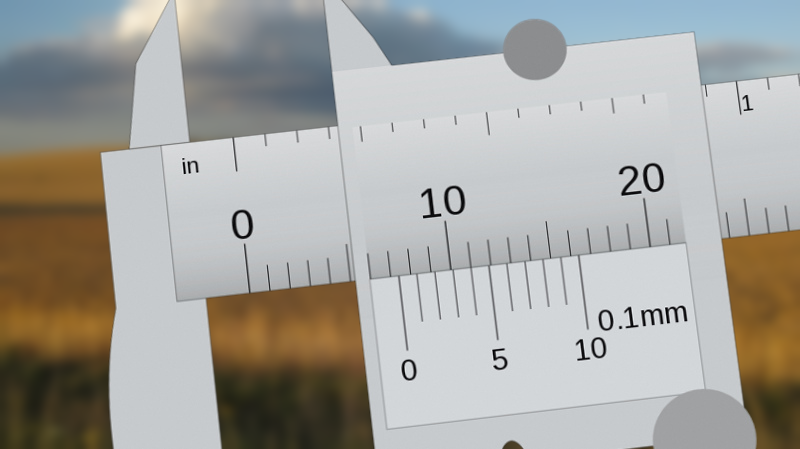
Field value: mm 7.4
